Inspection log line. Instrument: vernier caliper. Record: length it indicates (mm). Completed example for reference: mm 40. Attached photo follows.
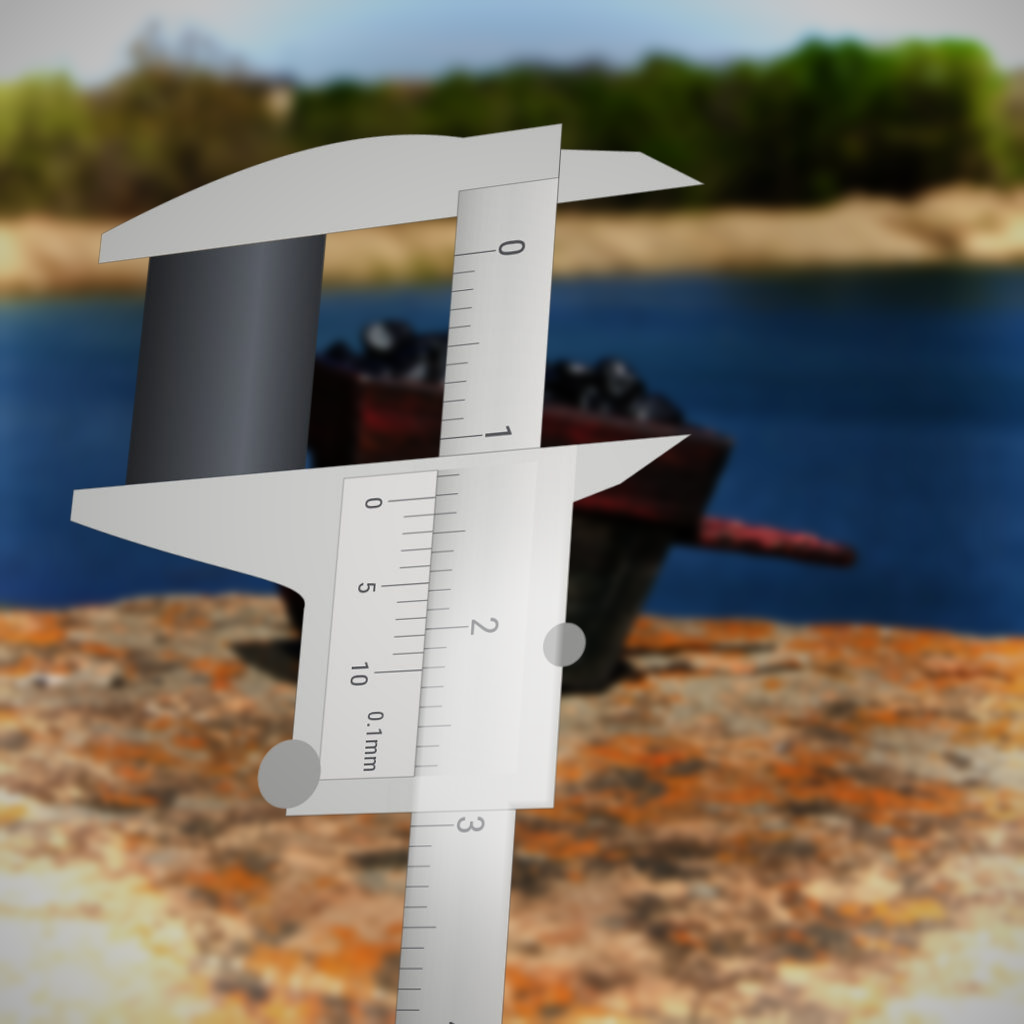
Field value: mm 13.1
